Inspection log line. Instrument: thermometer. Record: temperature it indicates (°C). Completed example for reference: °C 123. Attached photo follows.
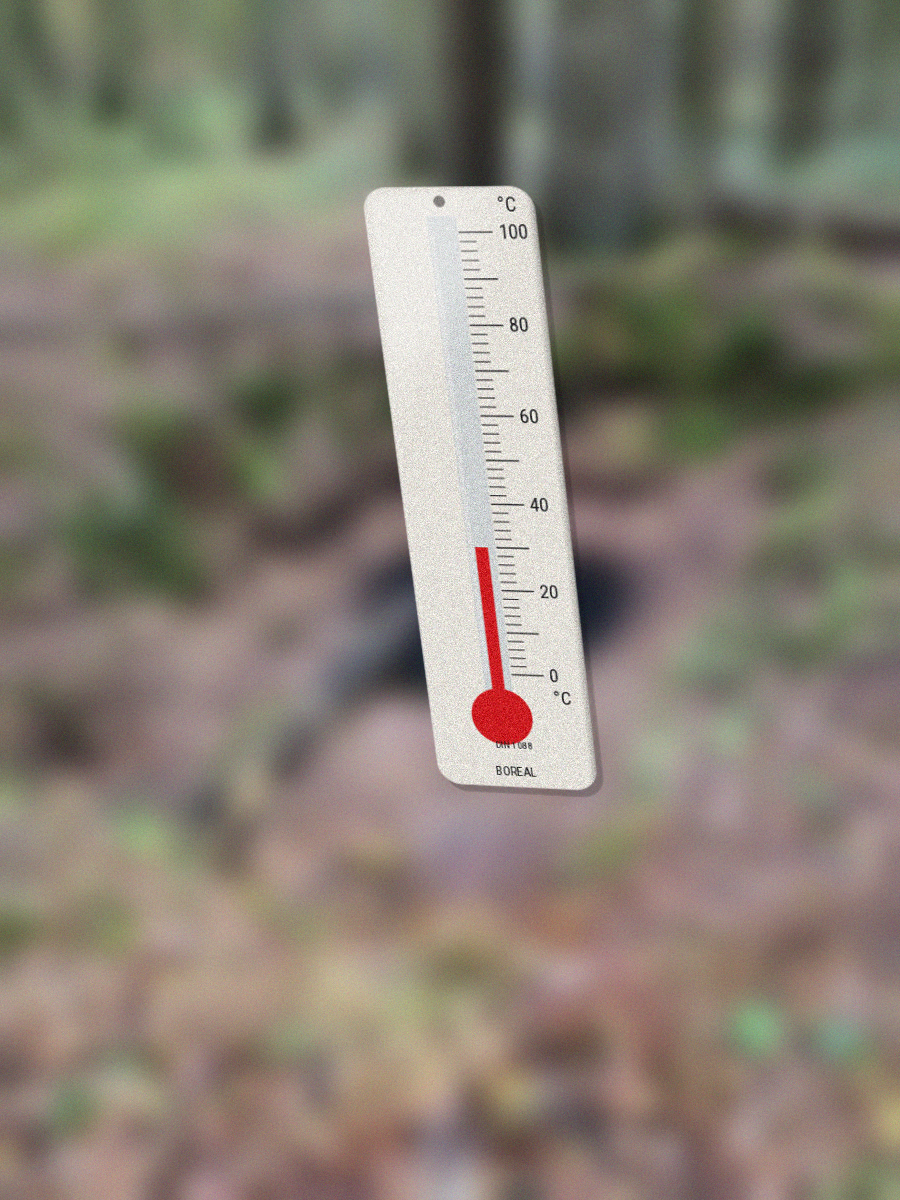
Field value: °C 30
